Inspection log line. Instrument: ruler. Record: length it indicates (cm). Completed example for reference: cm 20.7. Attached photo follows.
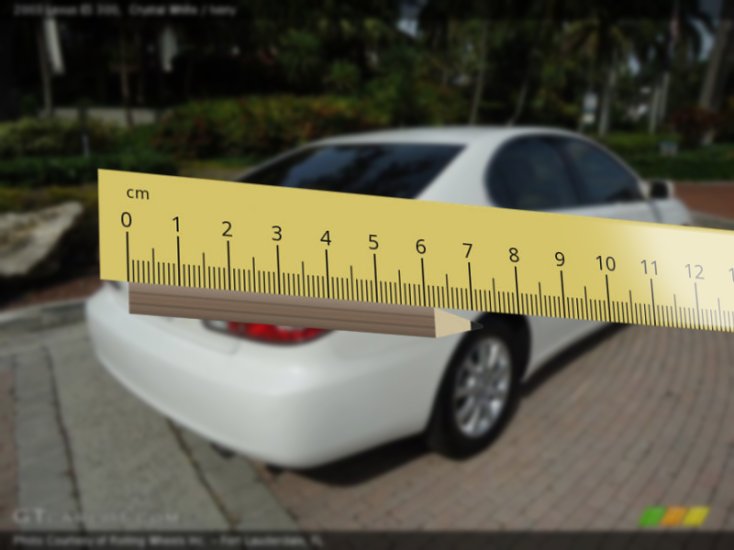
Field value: cm 7.2
